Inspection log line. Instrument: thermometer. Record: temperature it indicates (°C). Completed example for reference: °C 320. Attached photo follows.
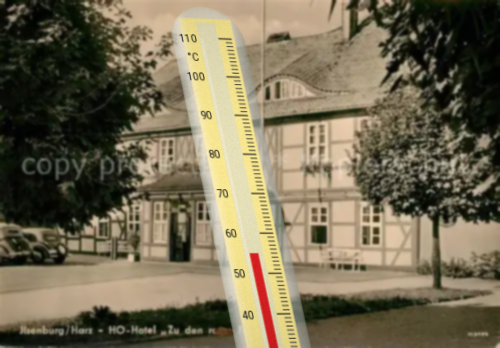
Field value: °C 55
